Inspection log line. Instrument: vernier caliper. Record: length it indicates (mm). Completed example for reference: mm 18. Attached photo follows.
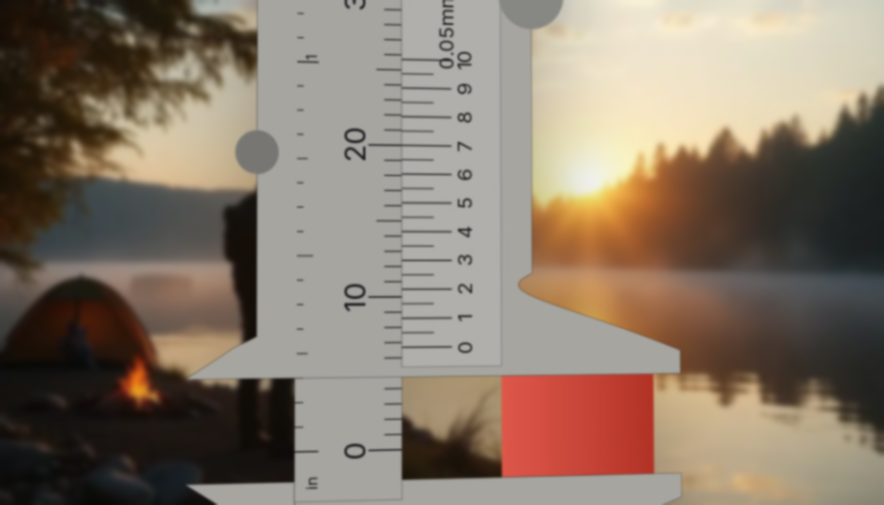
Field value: mm 6.7
